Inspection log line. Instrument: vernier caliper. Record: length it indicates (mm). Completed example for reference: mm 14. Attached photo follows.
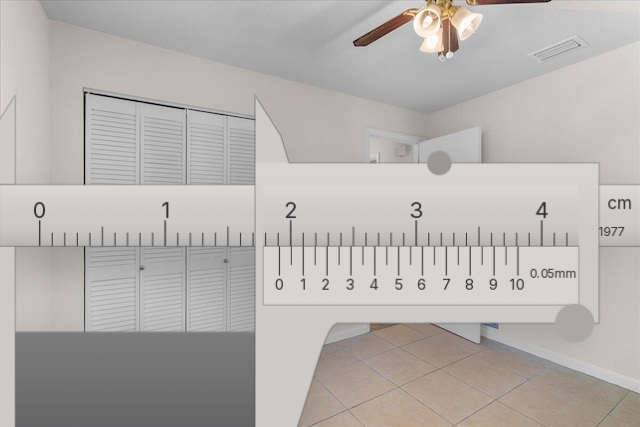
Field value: mm 19.1
